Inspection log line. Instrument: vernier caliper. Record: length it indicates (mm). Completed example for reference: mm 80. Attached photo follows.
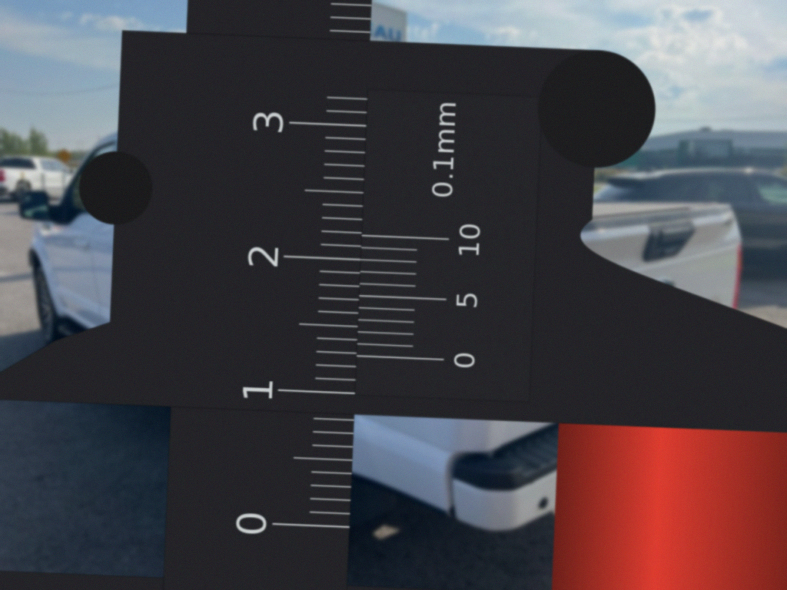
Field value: mm 12.8
